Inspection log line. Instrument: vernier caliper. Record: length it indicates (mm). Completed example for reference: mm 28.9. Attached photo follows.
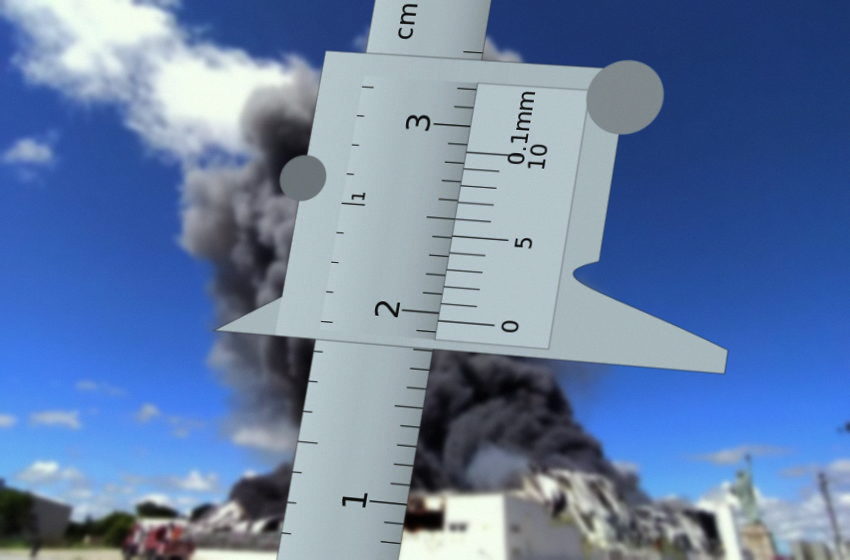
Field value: mm 19.6
